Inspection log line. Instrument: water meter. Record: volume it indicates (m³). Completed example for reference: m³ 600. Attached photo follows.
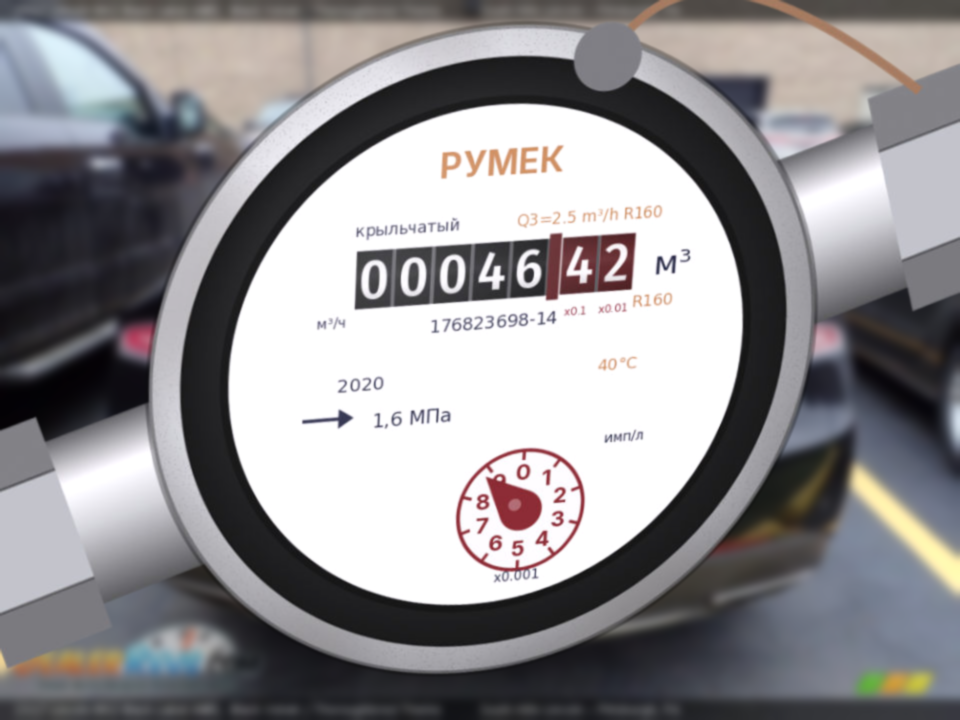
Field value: m³ 46.428
